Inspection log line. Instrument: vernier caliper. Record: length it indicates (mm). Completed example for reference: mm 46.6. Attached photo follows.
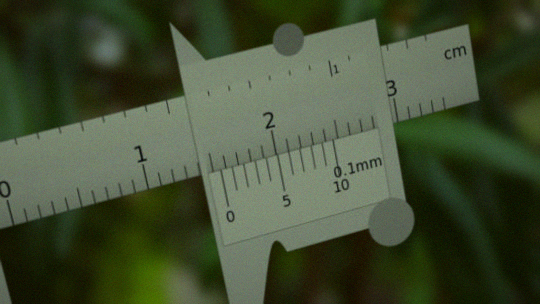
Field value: mm 15.6
